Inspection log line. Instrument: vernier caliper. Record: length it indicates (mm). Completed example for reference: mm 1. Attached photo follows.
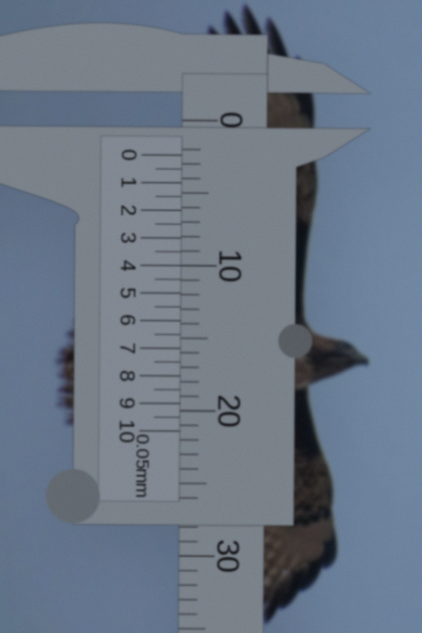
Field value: mm 2.4
